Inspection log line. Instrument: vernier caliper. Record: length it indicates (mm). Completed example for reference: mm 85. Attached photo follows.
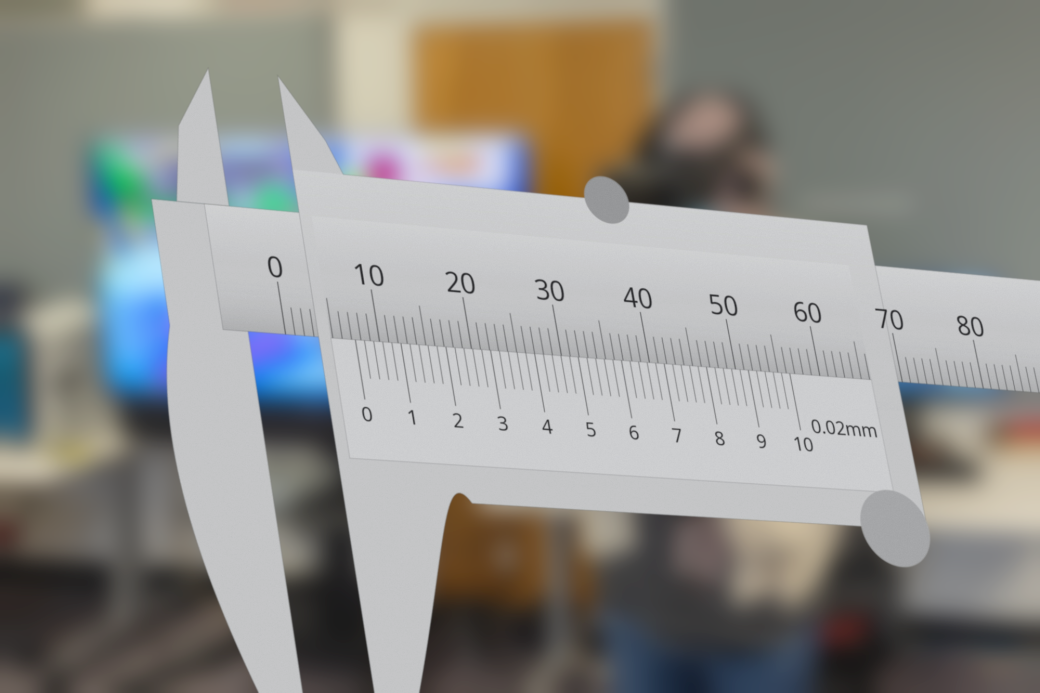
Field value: mm 7.4
